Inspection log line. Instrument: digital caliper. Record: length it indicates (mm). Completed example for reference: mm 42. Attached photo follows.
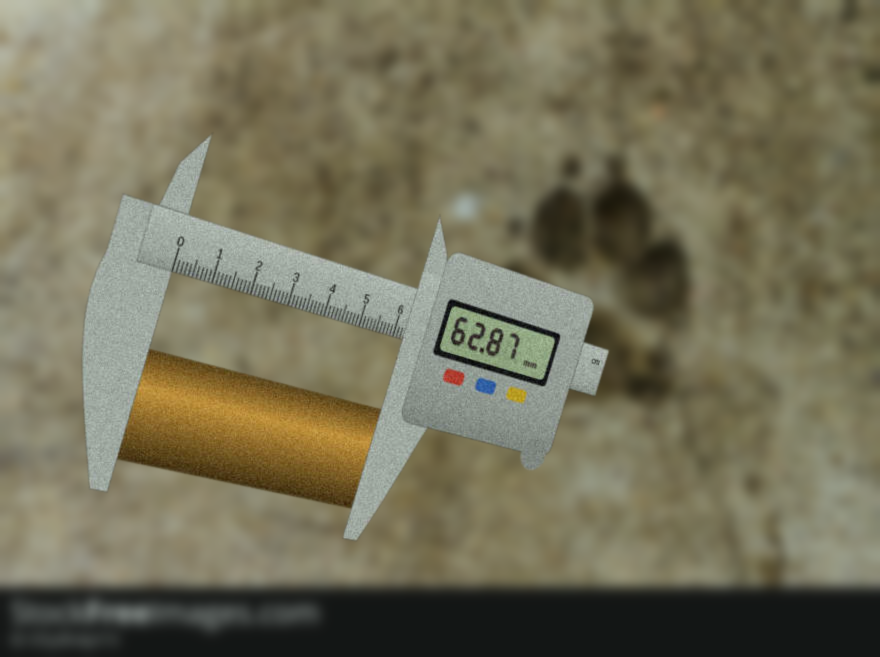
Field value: mm 62.87
